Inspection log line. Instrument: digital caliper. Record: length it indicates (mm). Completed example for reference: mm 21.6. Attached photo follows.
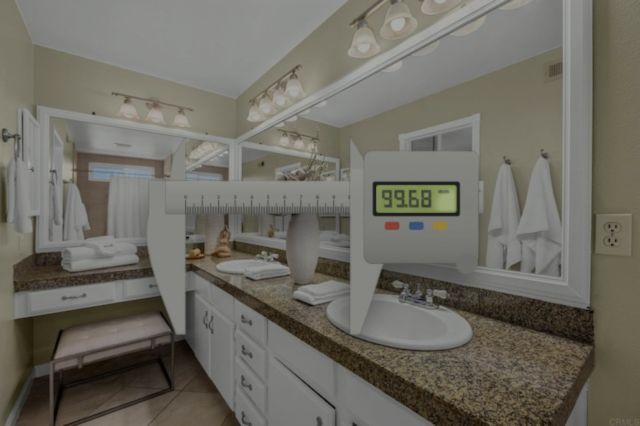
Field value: mm 99.68
